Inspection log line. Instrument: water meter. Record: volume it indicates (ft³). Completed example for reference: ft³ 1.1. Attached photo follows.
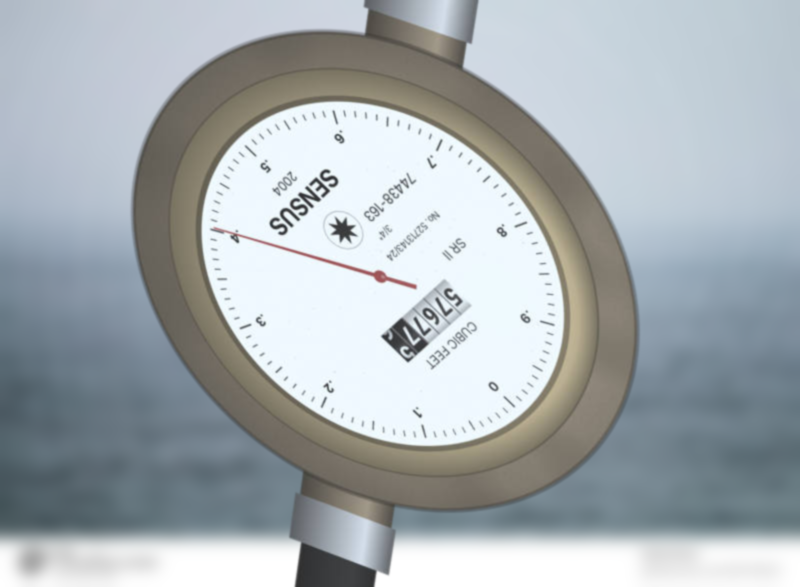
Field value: ft³ 576775.40
